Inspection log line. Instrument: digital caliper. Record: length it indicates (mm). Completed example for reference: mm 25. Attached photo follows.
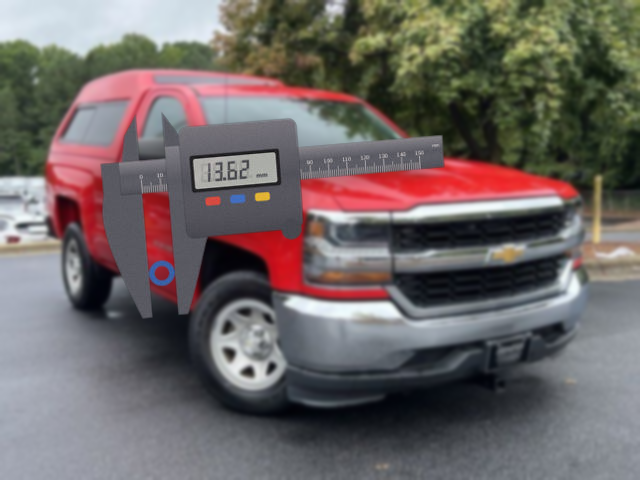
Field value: mm 13.62
